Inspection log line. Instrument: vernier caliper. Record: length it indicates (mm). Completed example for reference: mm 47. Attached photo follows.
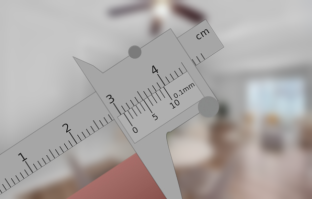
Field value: mm 30.6
